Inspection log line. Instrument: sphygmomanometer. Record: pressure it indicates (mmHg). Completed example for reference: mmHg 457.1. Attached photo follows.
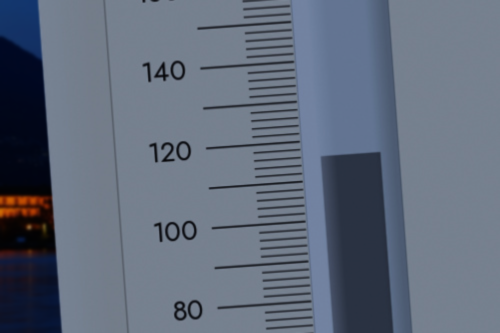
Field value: mmHg 116
